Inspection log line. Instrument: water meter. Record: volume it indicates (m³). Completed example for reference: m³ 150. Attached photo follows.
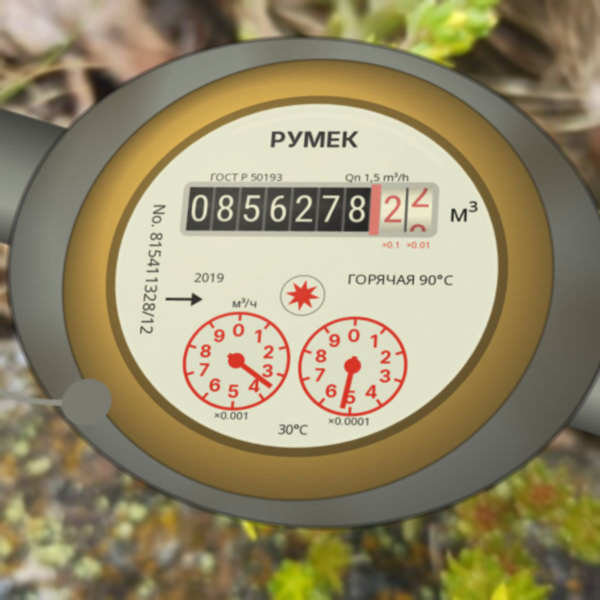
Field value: m³ 856278.2235
